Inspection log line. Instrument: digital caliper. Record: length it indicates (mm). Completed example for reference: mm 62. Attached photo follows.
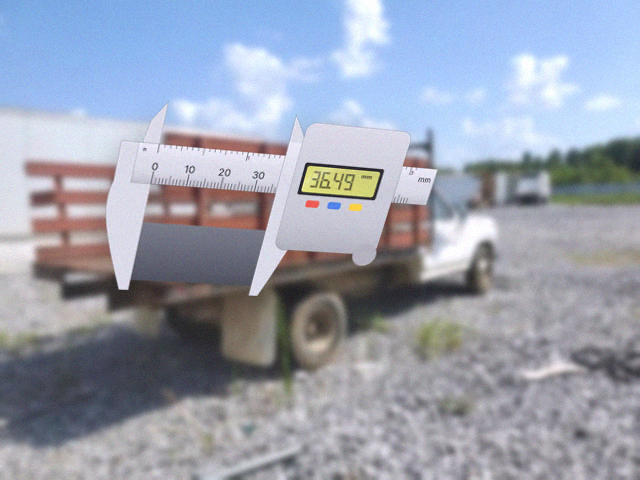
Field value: mm 36.49
